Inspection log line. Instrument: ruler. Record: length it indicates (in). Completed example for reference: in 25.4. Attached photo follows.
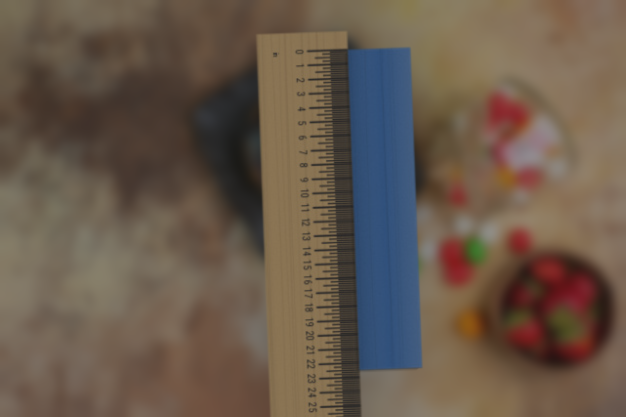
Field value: in 22.5
